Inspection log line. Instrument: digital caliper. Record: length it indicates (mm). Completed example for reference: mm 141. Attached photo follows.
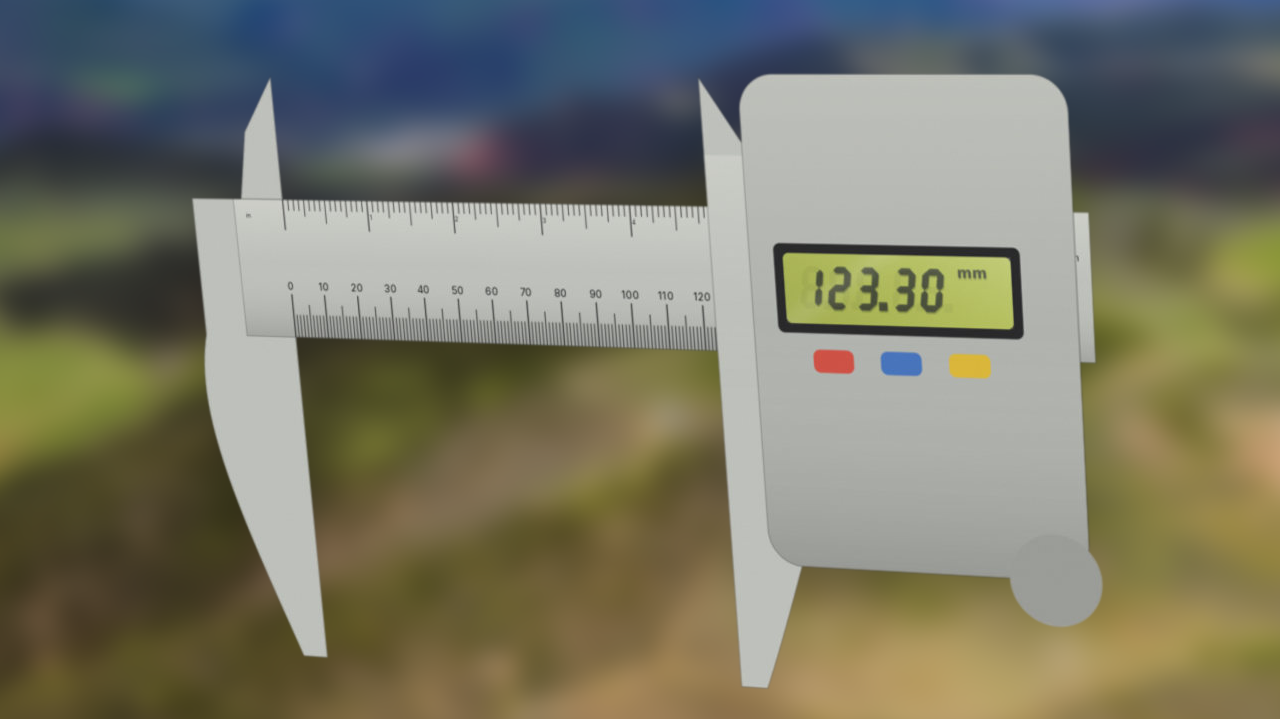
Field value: mm 123.30
